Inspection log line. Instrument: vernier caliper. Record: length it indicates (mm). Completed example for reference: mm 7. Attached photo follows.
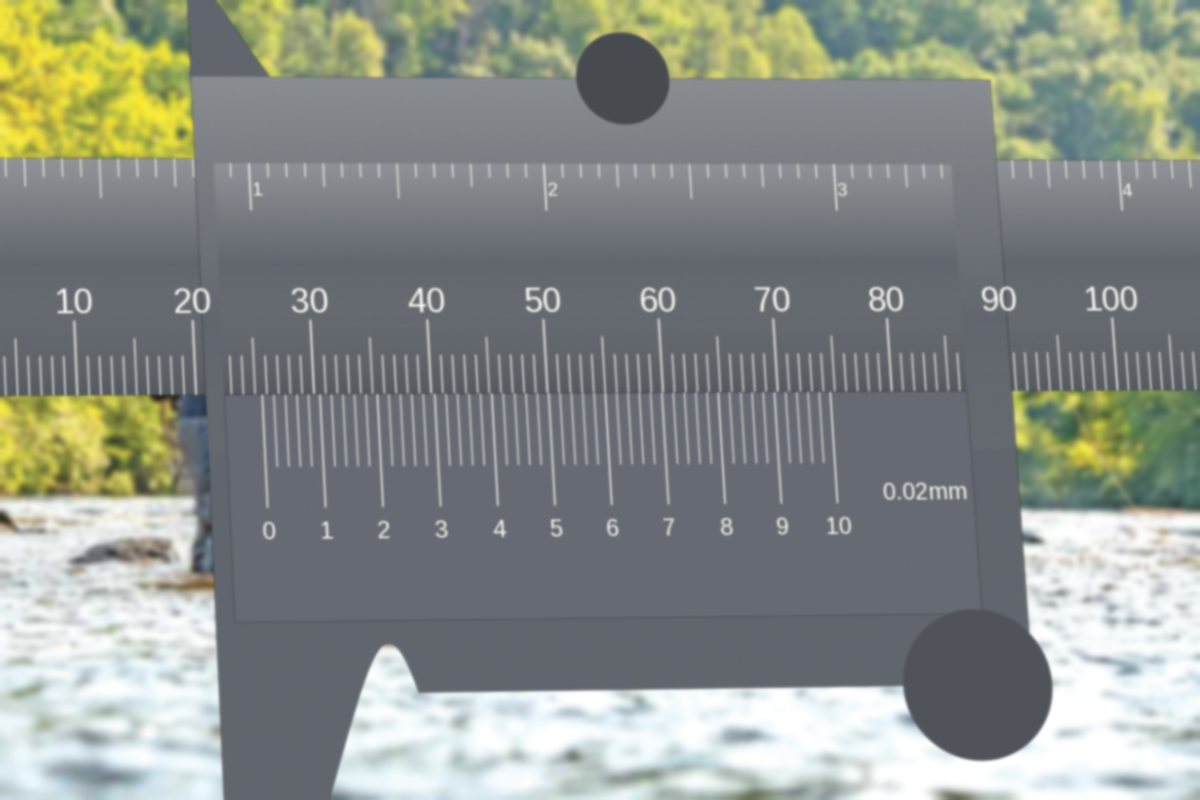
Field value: mm 25.6
